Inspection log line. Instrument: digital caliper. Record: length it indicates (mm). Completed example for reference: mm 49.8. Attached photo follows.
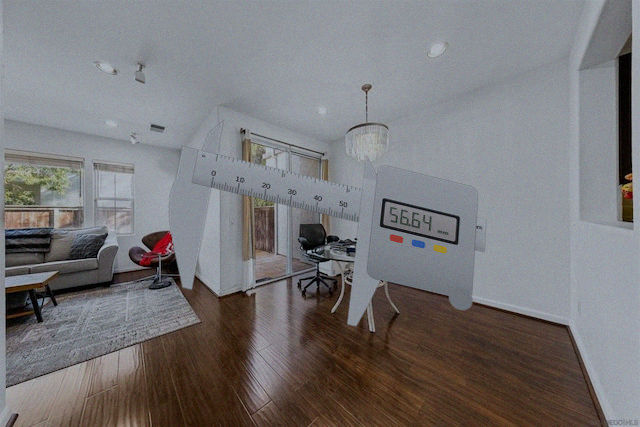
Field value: mm 56.64
